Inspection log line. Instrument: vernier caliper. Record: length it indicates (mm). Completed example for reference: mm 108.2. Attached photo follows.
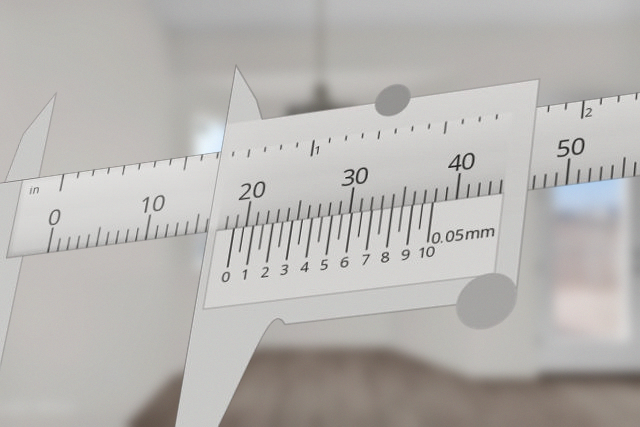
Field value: mm 18.8
